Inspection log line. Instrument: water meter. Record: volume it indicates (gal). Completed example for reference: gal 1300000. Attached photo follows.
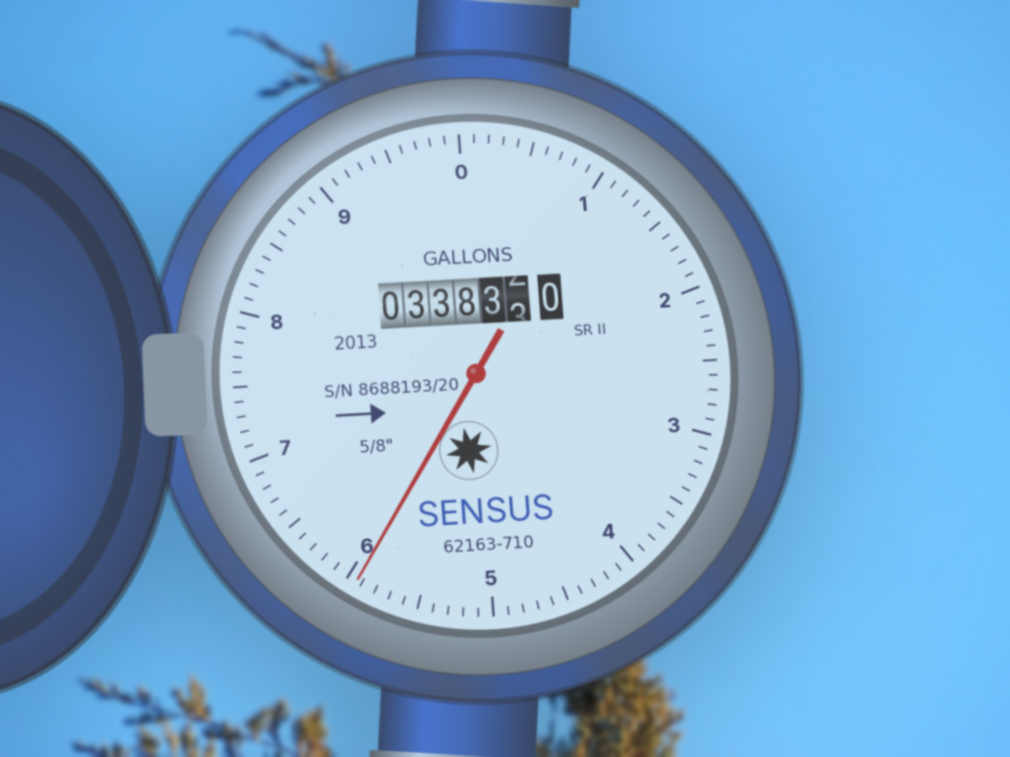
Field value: gal 338325.9
